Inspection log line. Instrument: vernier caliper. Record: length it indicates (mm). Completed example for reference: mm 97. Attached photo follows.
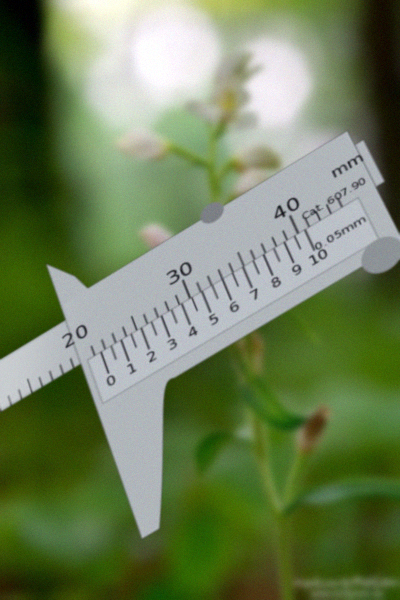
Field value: mm 21.6
